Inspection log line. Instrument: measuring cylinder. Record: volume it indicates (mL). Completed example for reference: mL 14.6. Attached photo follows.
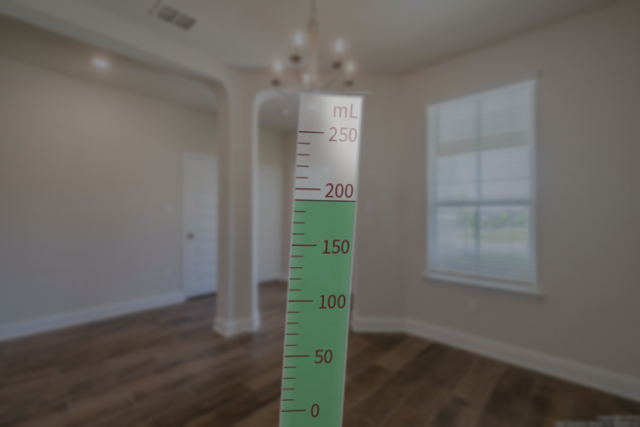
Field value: mL 190
